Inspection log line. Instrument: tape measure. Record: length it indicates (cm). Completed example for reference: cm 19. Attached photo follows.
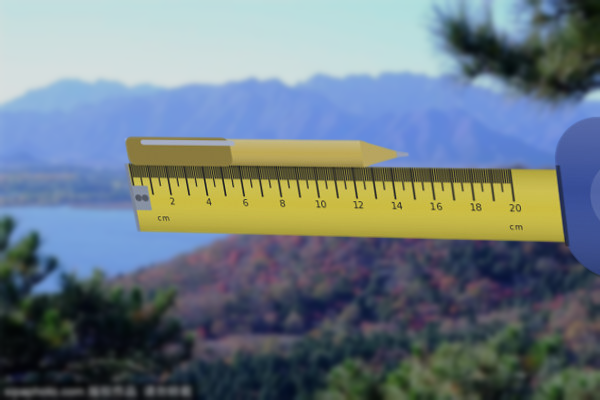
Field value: cm 15
